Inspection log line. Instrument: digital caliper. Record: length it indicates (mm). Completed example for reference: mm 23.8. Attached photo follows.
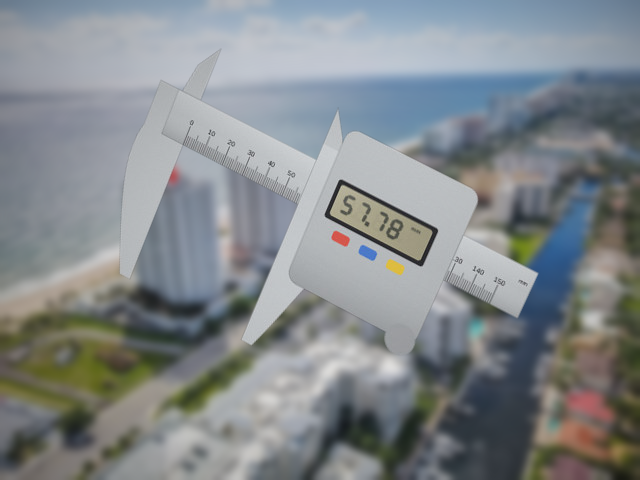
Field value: mm 57.78
